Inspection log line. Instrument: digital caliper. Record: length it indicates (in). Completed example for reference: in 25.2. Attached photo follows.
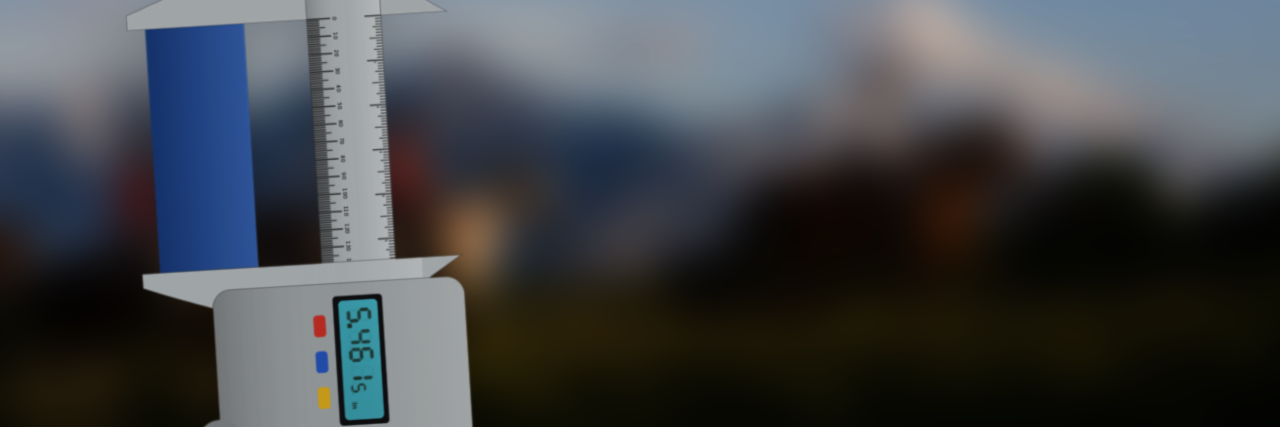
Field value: in 5.4615
